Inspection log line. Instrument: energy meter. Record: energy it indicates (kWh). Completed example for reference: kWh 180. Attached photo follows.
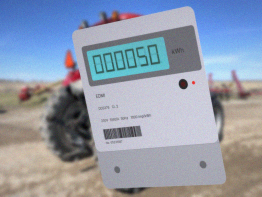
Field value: kWh 50
